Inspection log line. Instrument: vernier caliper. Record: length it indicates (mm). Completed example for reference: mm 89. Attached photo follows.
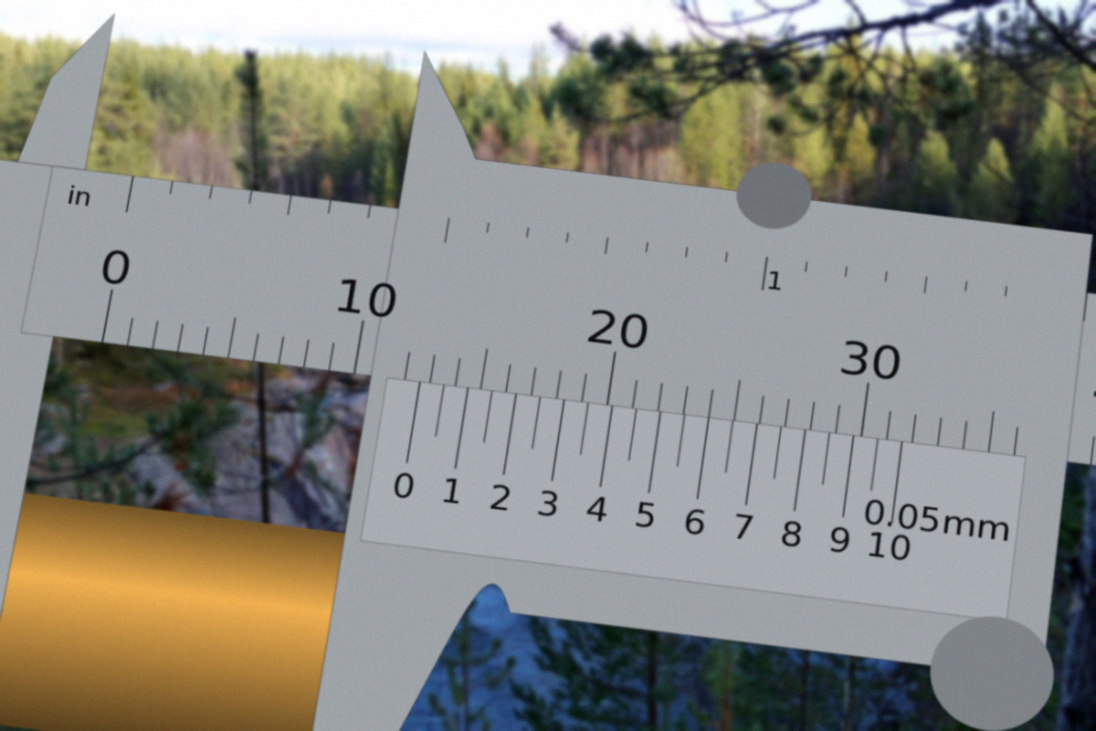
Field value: mm 12.6
